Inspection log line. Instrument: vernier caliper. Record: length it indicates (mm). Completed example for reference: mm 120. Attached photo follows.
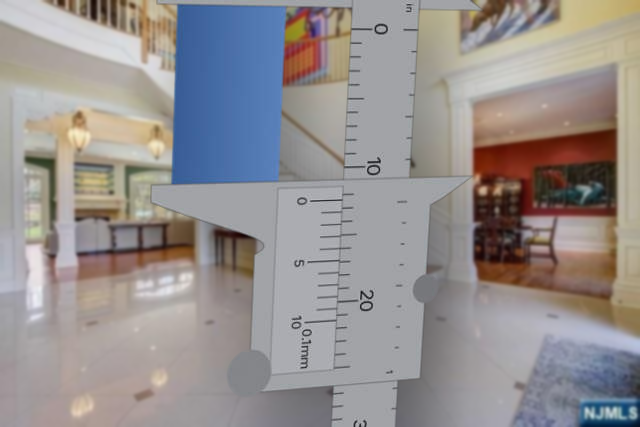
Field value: mm 12.4
